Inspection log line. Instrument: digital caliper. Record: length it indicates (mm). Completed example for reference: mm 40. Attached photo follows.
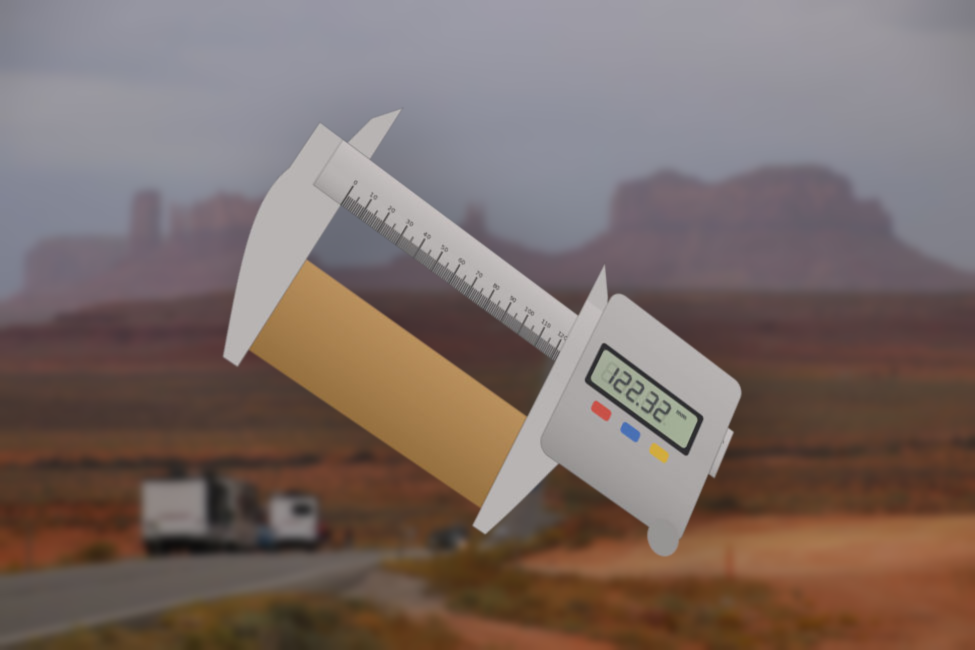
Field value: mm 122.32
